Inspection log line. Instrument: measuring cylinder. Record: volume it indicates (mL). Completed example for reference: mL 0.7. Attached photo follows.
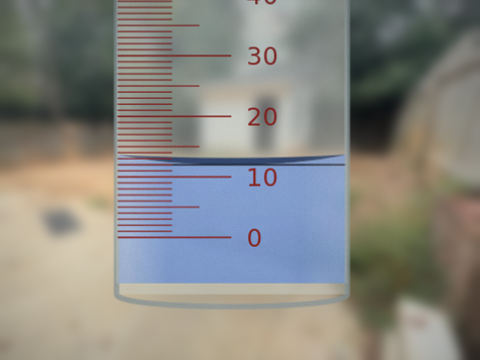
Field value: mL 12
